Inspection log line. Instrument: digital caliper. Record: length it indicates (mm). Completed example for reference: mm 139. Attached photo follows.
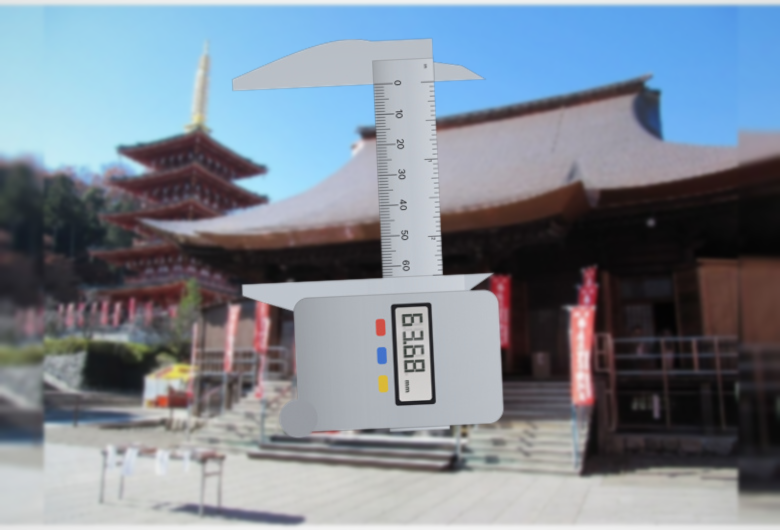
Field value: mm 63.68
